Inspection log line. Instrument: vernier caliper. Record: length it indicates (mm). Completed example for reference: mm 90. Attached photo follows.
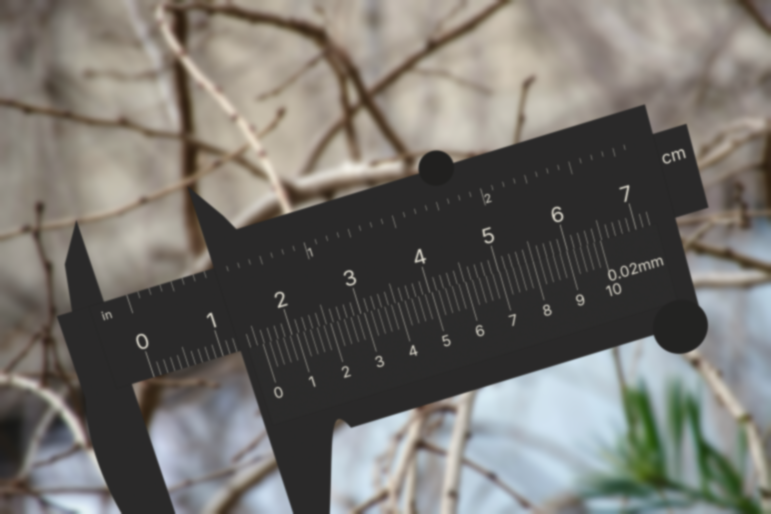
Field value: mm 15.8
